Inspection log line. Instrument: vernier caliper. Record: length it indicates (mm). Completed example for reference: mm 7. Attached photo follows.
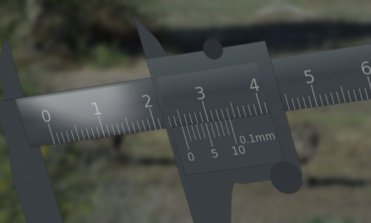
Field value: mm 25.0
